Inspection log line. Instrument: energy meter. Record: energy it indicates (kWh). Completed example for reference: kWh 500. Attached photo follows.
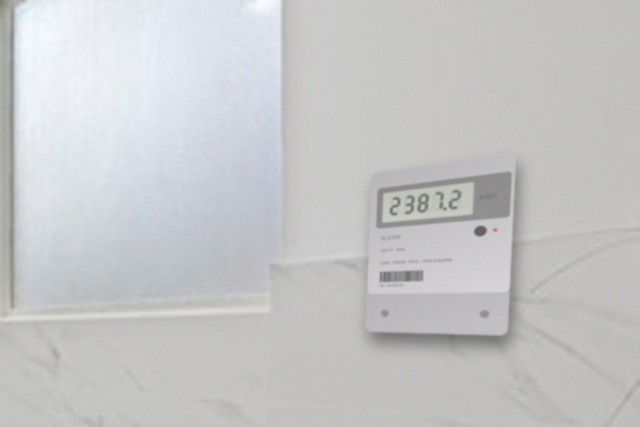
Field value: kWh 2387.2
